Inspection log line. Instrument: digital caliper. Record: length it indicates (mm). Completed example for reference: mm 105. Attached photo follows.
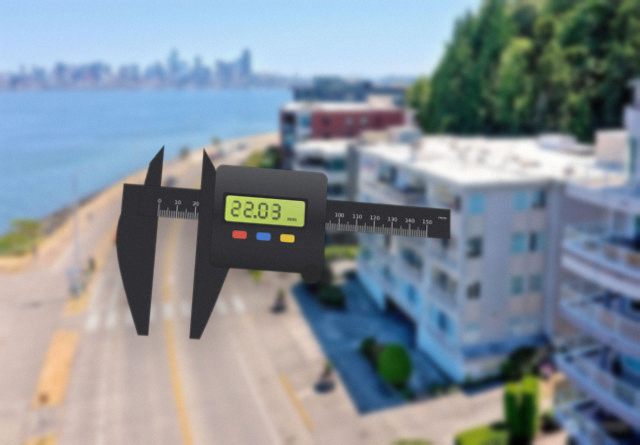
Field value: mm 22.03
